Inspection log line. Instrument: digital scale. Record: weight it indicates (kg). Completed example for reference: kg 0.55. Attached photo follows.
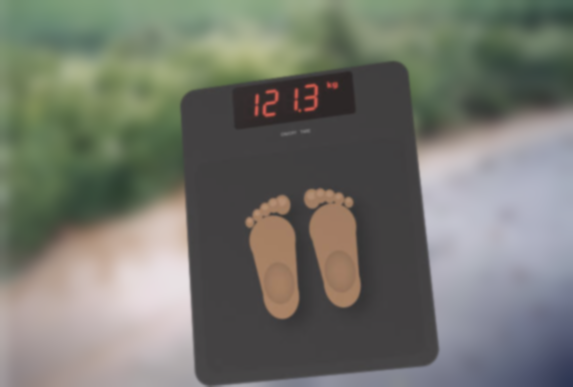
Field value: kg 121.3
